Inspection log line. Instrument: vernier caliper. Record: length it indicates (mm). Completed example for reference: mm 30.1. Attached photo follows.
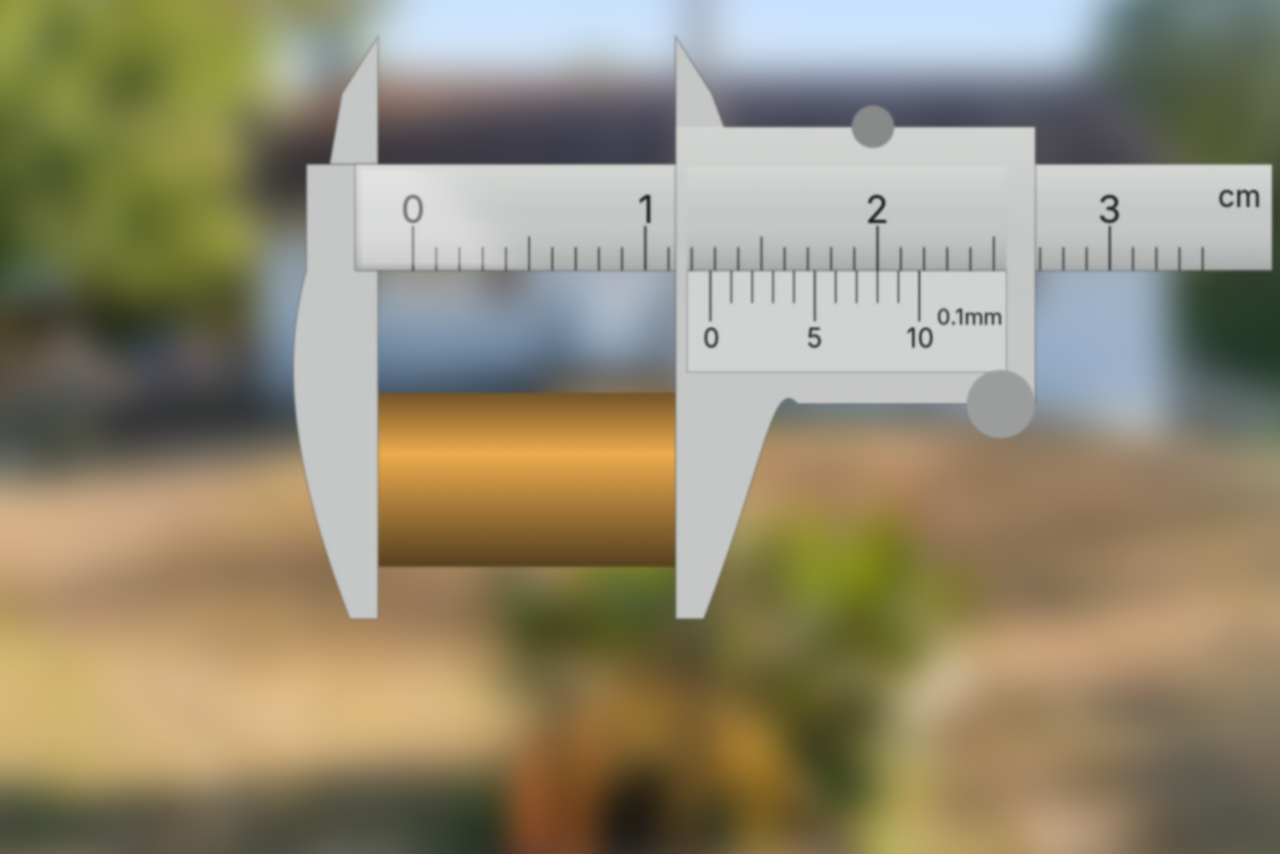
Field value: mm 12.8
